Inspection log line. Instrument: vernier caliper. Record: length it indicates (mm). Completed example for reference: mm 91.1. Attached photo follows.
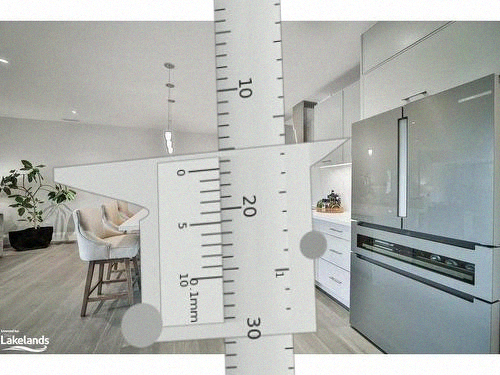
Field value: mm 16.6
